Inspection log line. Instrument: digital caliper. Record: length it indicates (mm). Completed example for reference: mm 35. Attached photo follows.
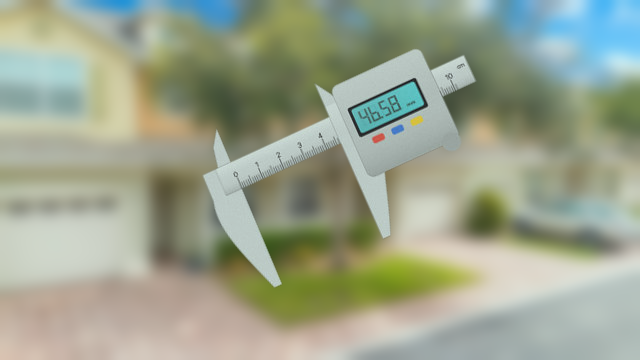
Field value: mm 46.58
